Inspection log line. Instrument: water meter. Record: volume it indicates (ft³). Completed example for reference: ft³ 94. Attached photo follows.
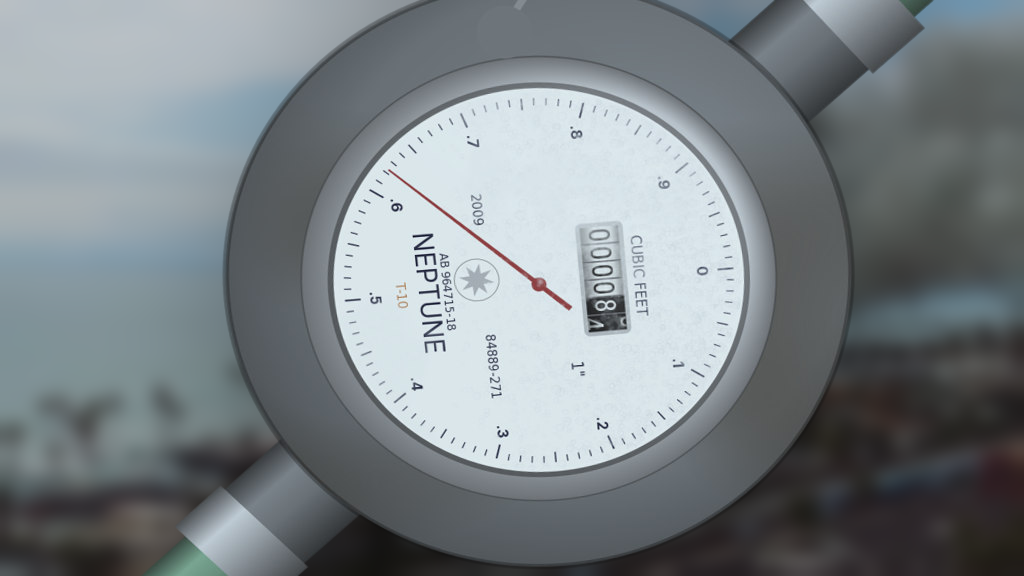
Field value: ft³ 83.62
